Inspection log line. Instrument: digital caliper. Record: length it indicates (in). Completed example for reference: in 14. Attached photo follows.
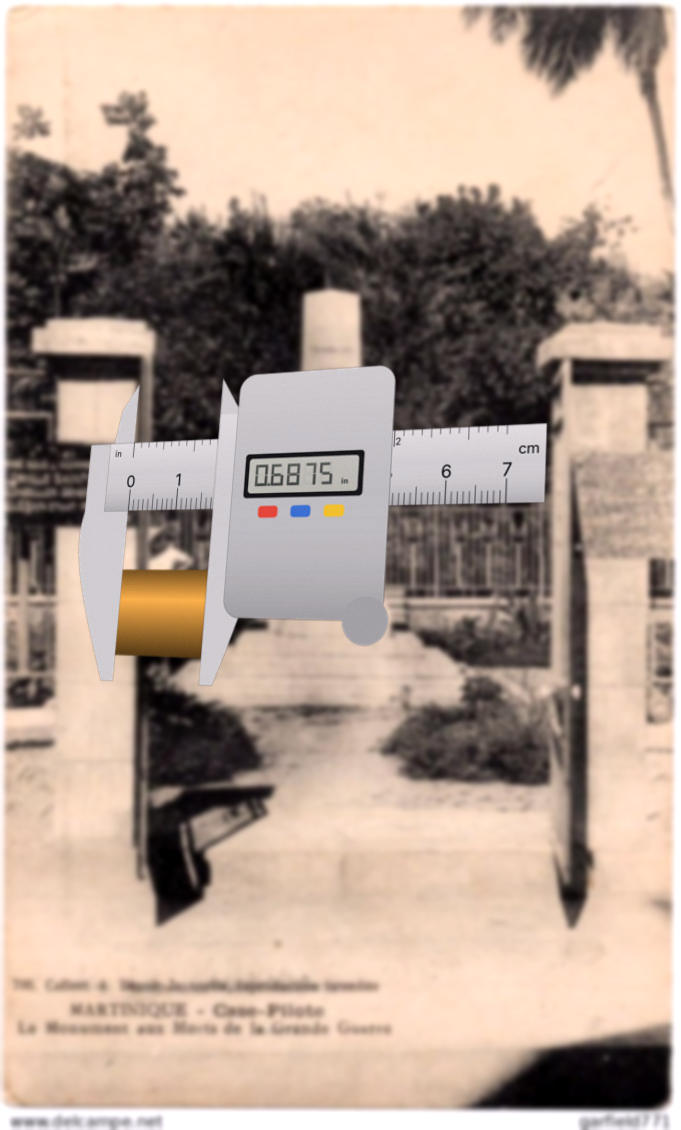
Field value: in 0.6875
